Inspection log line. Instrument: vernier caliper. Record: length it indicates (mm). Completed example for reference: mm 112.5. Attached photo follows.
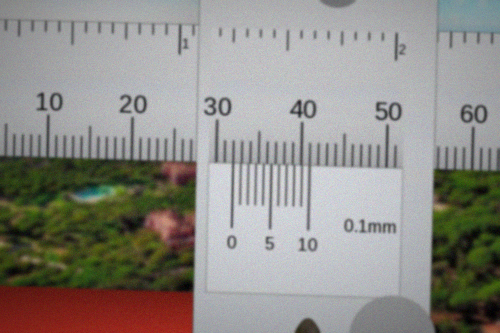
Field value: mm 32.0
